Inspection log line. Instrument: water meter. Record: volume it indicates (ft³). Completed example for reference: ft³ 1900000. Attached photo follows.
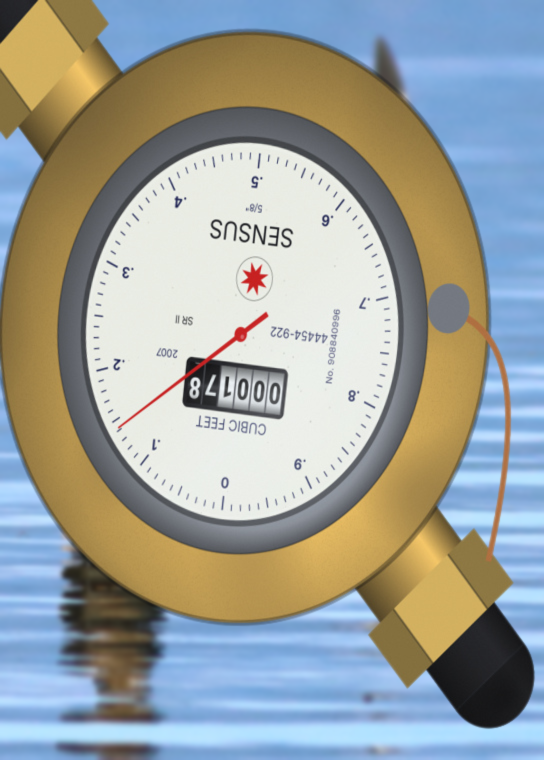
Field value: ft³ 178.14
